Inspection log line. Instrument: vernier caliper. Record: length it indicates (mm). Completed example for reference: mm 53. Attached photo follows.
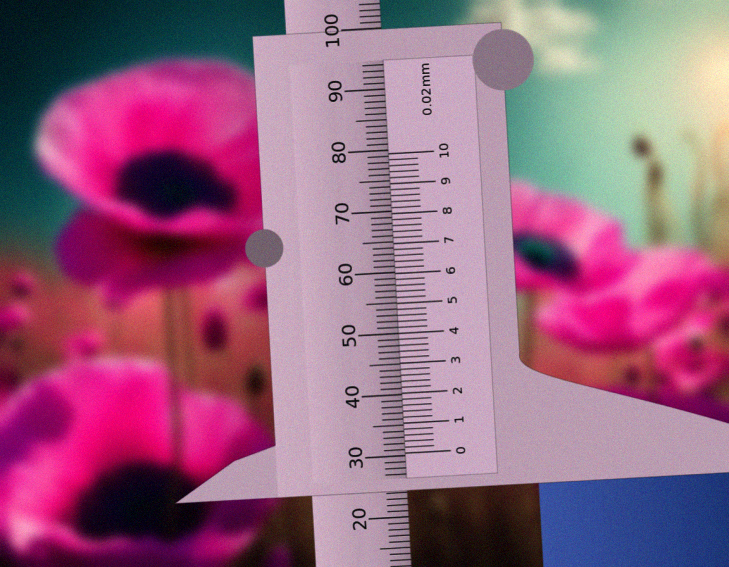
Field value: mm 30.4
